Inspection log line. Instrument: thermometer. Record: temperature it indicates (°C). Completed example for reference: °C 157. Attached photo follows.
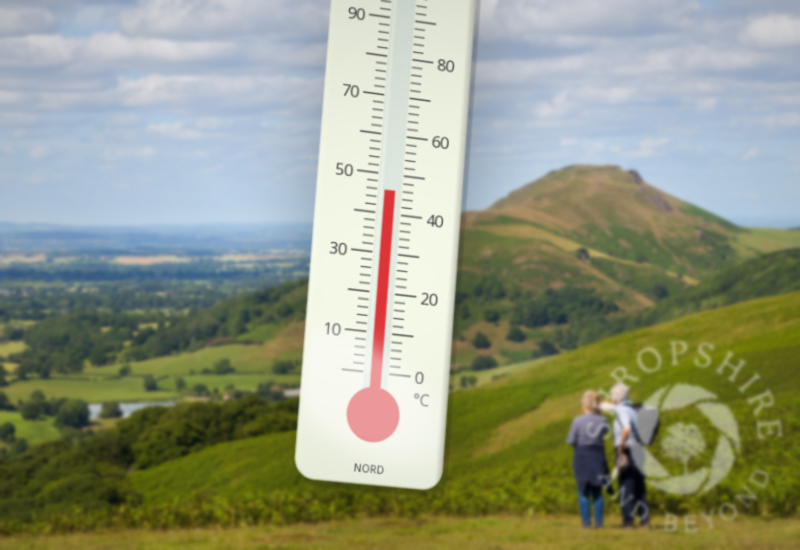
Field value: °C 46
